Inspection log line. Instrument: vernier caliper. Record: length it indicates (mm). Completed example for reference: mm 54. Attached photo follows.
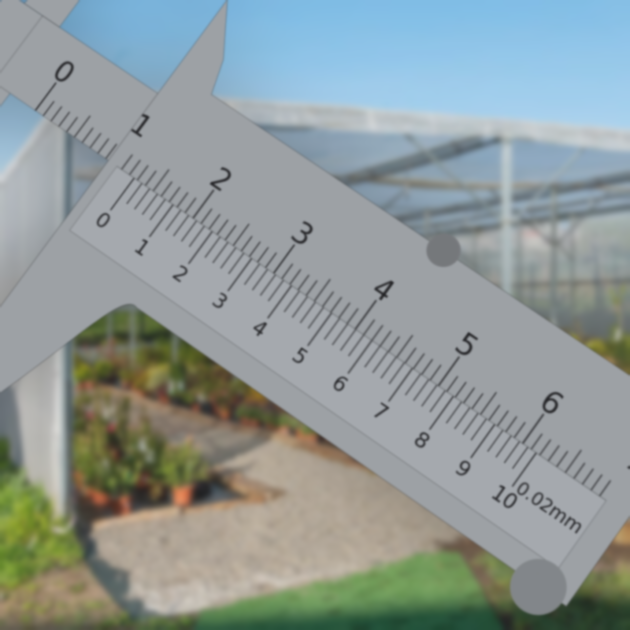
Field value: mm 12.6
